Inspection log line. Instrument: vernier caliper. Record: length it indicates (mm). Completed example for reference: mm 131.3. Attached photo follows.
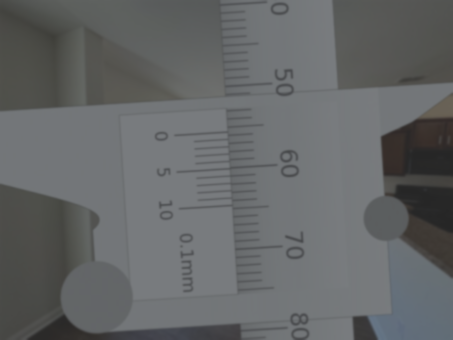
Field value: mm 55.6
